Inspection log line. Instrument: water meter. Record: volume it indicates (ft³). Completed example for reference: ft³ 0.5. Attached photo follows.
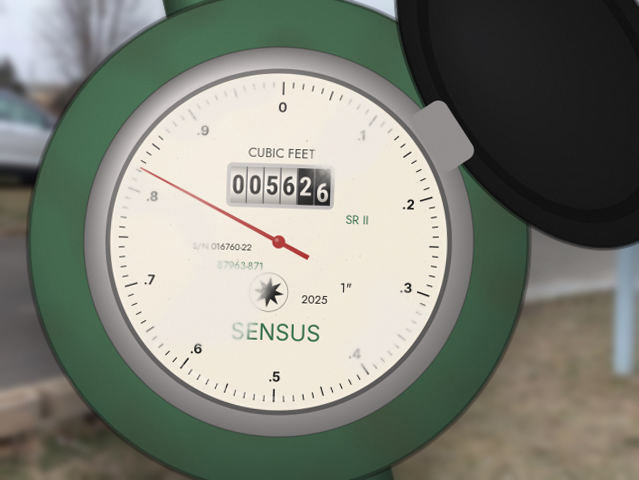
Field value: ft³ 5625.82
